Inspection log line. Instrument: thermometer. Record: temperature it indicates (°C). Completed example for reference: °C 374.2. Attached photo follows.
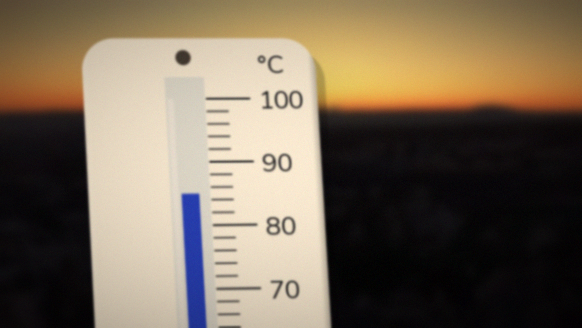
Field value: °C 85
